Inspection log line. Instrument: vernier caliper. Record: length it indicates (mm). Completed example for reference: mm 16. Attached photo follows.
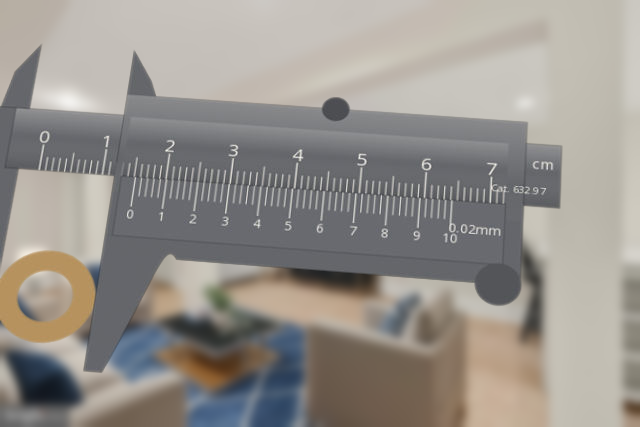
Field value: mm 15.2
